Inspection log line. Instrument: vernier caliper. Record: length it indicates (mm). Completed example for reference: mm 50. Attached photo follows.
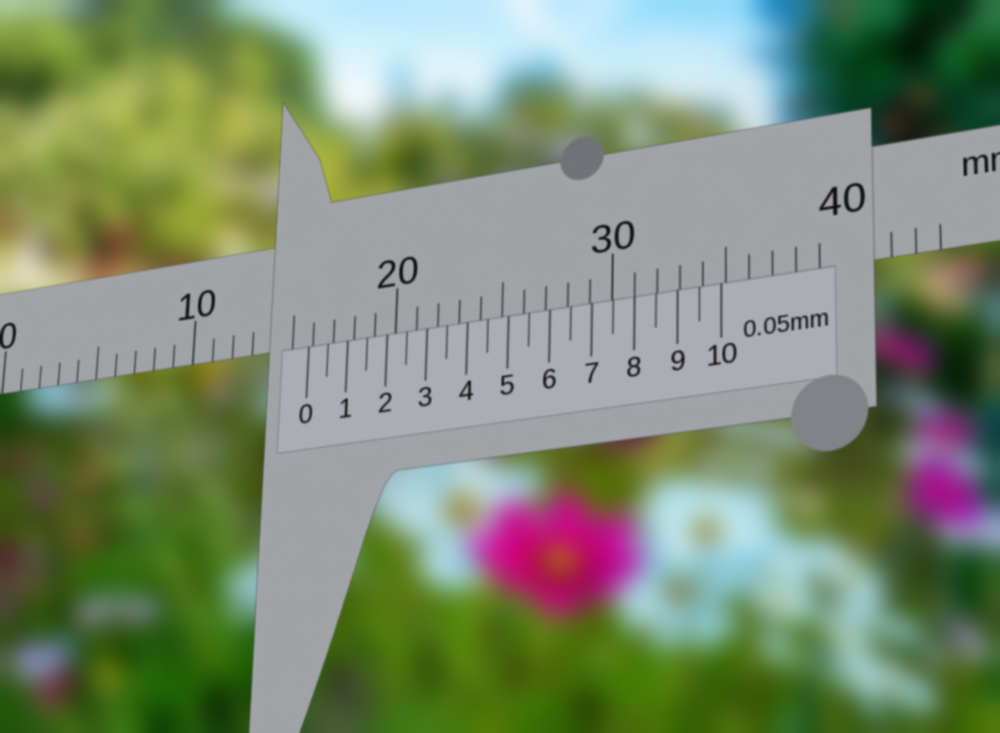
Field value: mm 15.8
